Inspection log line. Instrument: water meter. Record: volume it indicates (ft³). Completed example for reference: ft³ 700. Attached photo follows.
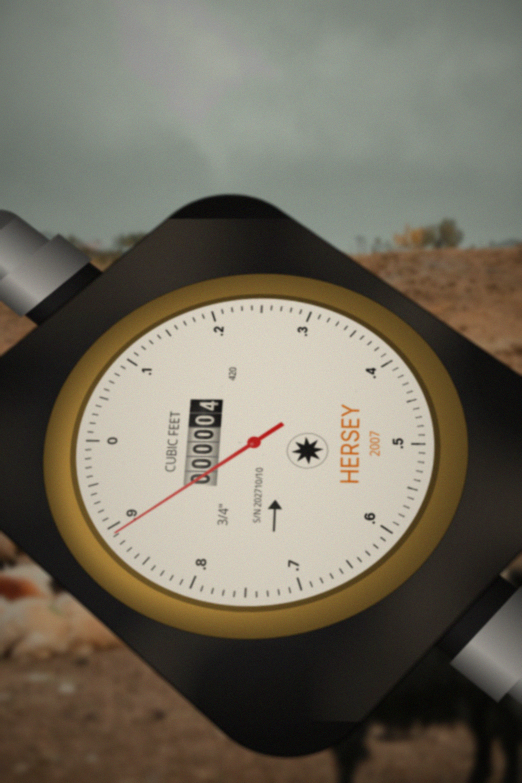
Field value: ft³ 3.89
